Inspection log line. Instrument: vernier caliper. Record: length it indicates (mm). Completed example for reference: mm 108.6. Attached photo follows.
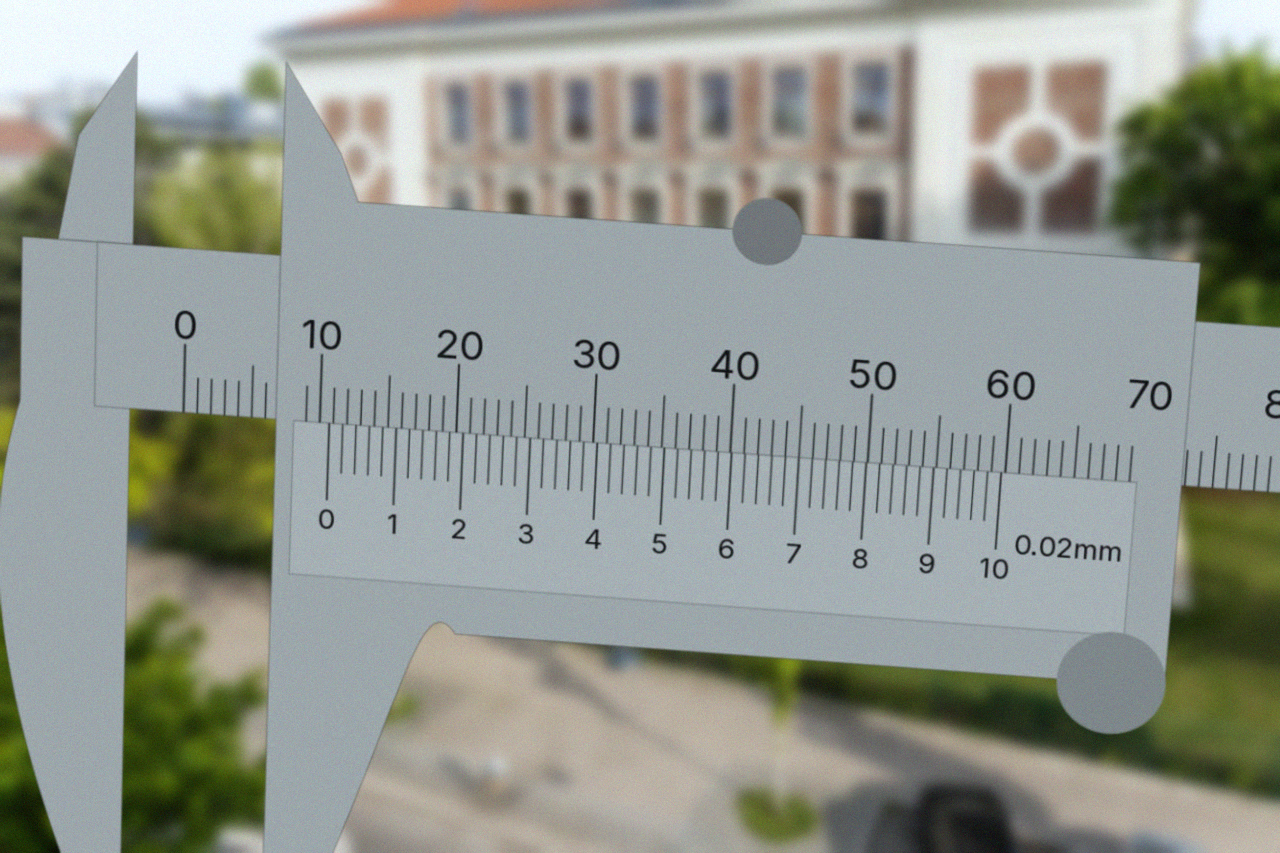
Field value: mm 10.7
